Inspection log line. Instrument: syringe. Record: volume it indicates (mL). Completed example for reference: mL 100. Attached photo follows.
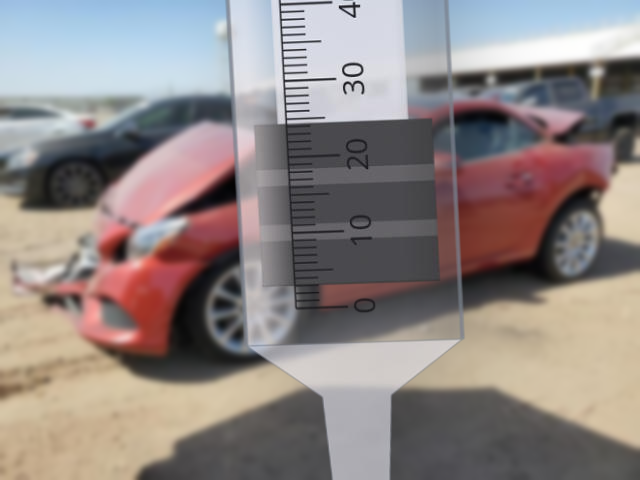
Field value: mL 3
